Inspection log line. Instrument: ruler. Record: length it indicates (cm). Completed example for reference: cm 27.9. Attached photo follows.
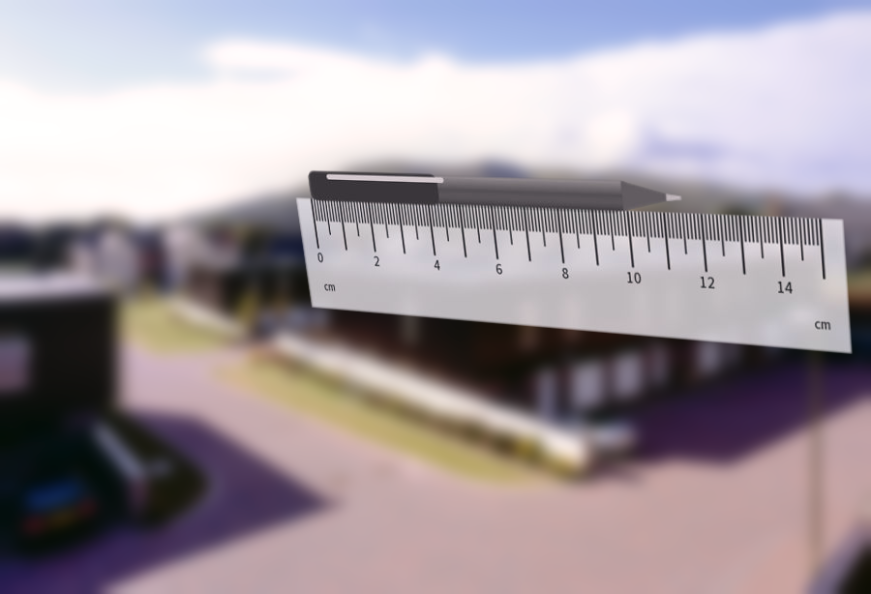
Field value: cm 11.5
